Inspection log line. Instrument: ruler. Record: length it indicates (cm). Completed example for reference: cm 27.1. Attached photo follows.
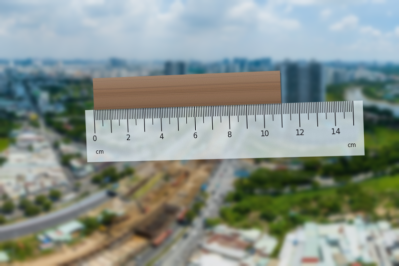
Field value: cm 11
